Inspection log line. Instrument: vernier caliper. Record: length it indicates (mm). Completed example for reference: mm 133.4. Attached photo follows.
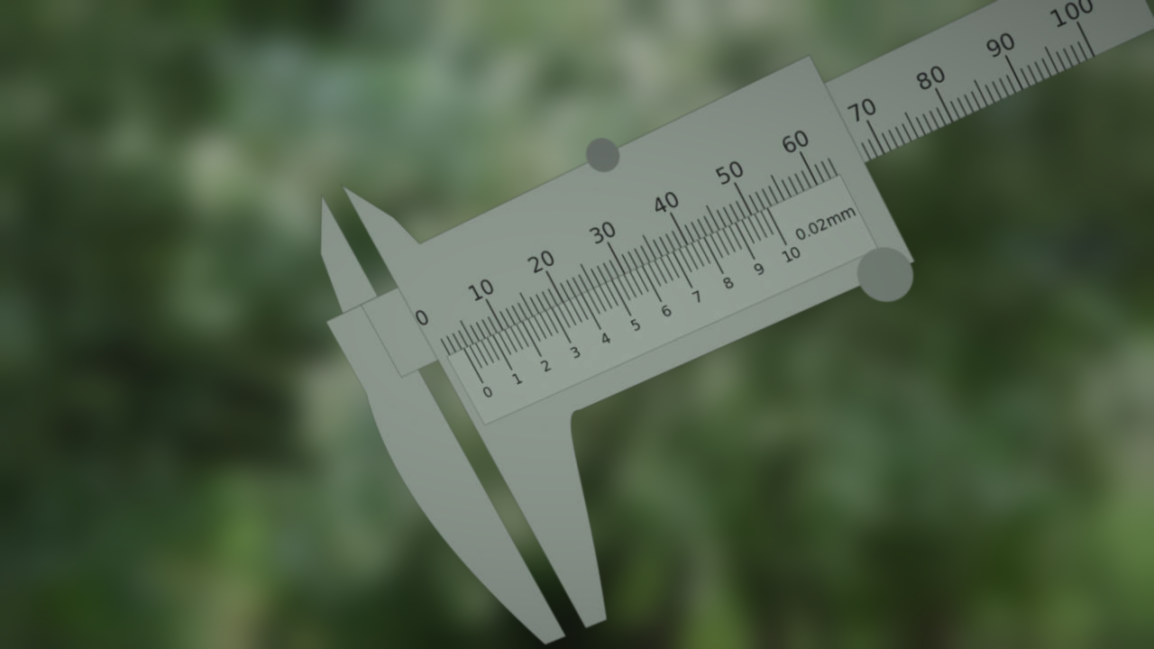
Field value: mm 3.4
